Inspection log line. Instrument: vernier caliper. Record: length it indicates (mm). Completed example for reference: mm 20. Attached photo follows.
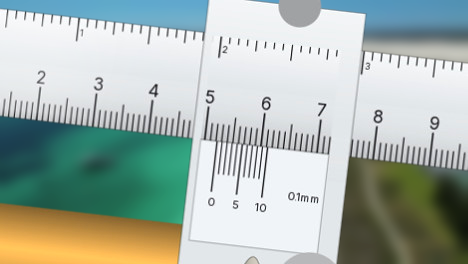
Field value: mm 52.2
